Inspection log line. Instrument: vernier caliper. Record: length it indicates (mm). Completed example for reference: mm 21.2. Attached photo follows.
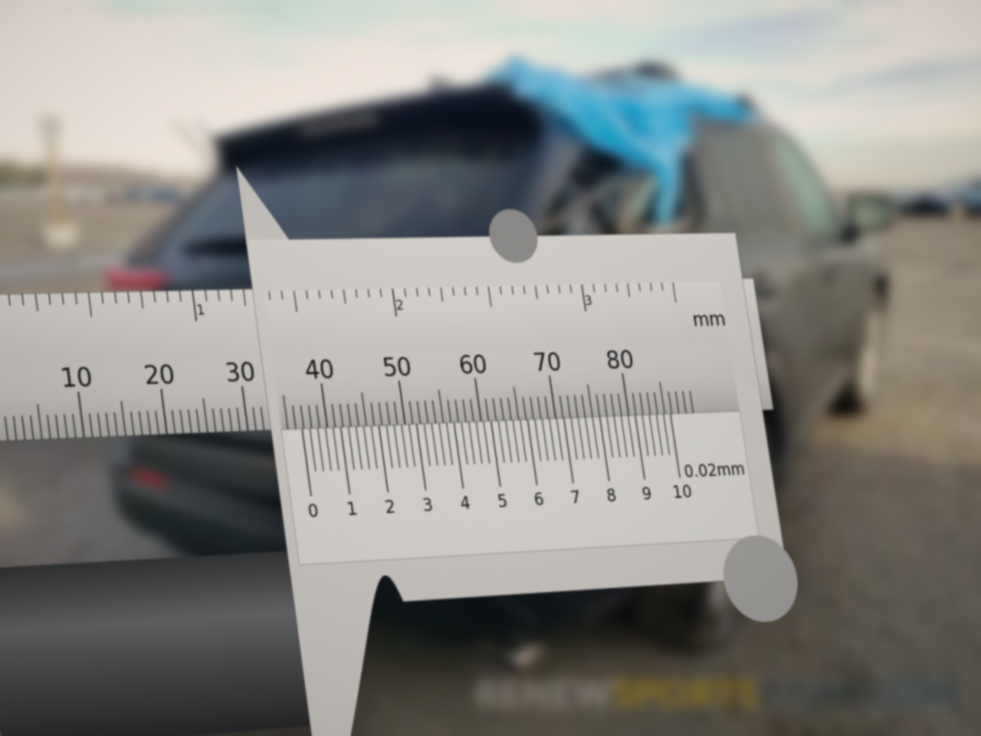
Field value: mm 36.8
